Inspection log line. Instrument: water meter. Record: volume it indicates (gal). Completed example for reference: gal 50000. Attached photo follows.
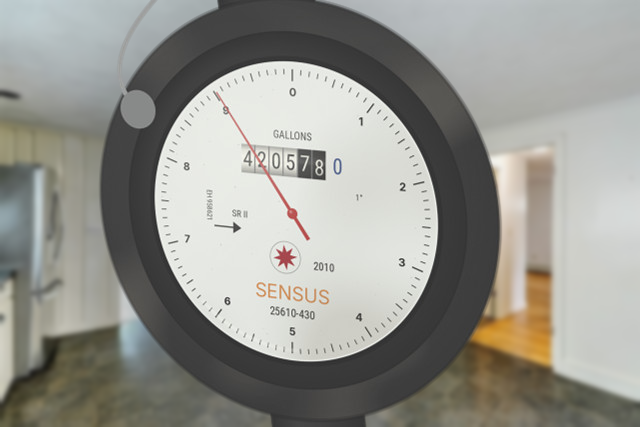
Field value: gal 4205779.0
